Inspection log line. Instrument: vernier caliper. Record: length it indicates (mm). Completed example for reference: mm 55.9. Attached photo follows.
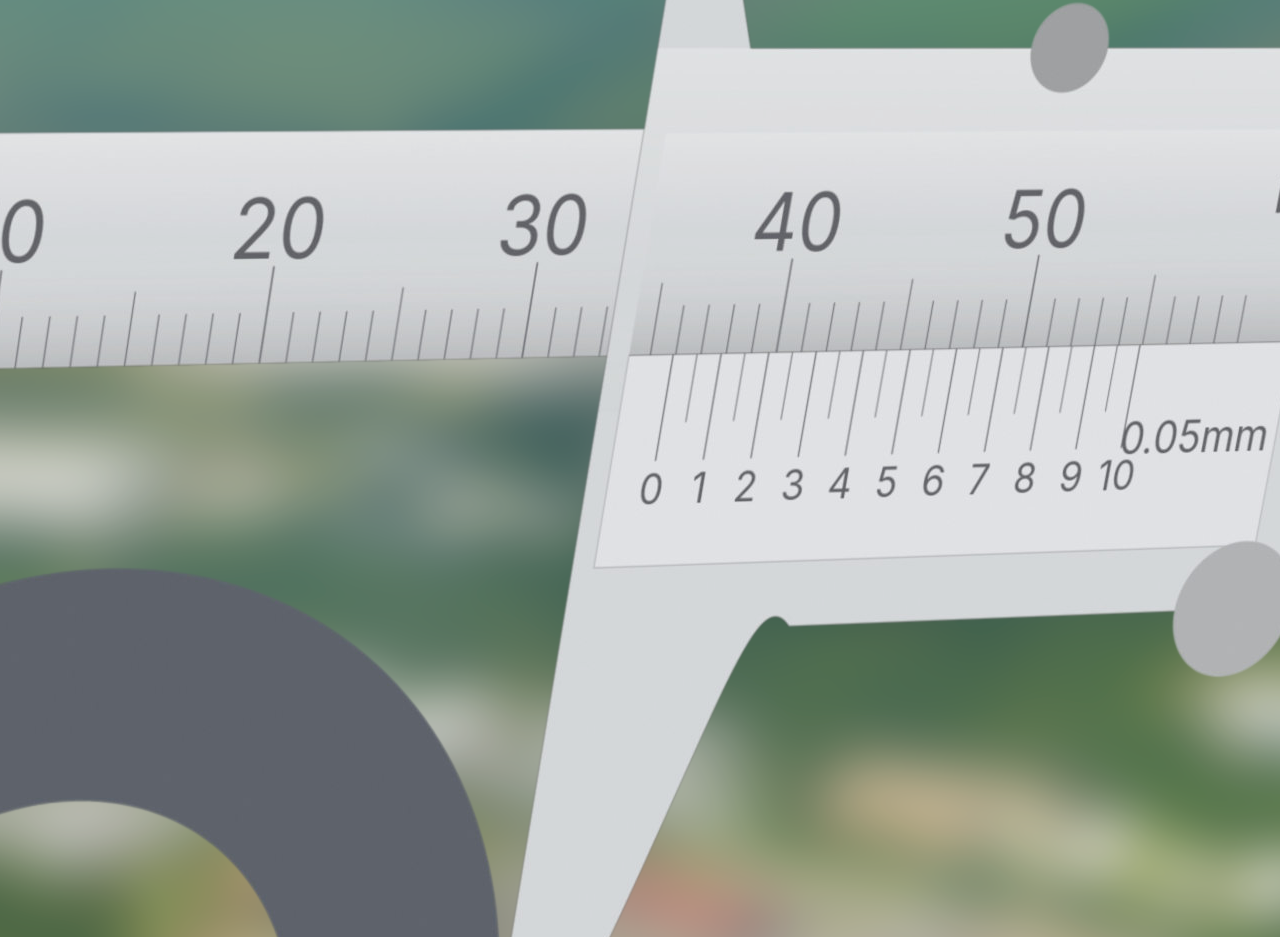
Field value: mm 35.9
